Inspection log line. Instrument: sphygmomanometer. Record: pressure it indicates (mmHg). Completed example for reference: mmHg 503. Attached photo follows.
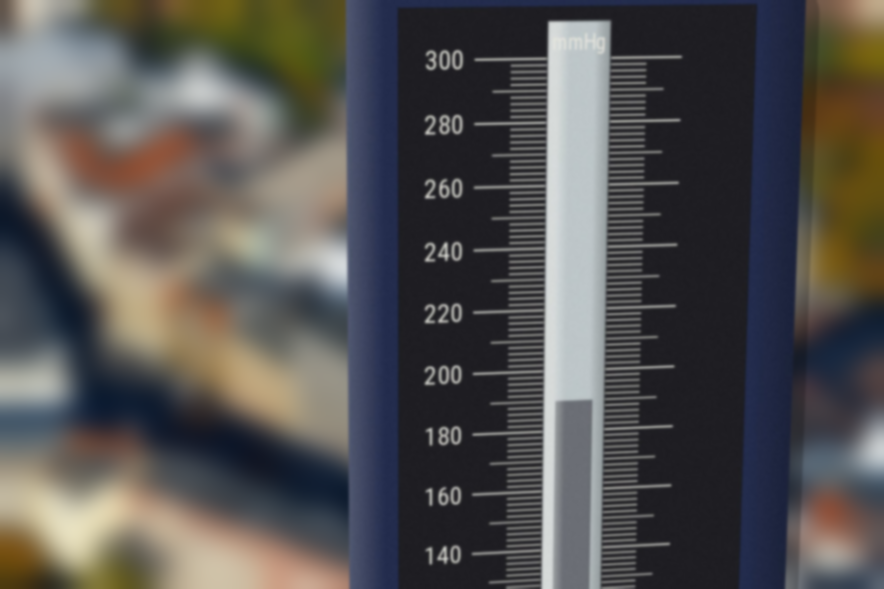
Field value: mmHg 190
